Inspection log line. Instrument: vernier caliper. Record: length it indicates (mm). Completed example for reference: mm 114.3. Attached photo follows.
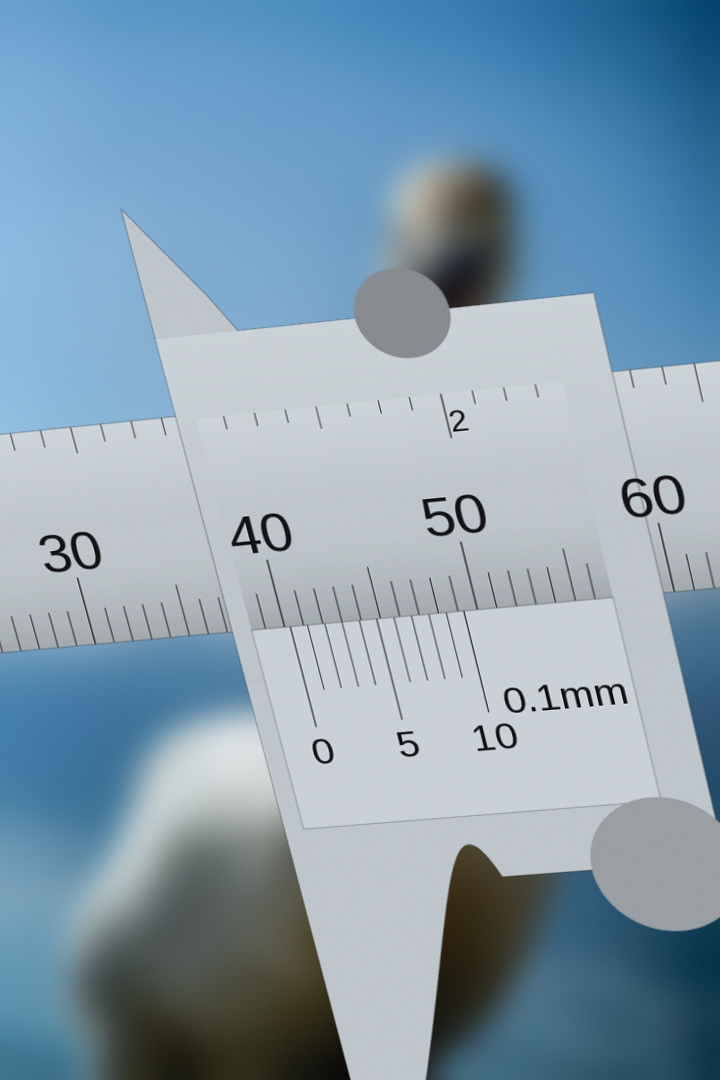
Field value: mm 40.3
